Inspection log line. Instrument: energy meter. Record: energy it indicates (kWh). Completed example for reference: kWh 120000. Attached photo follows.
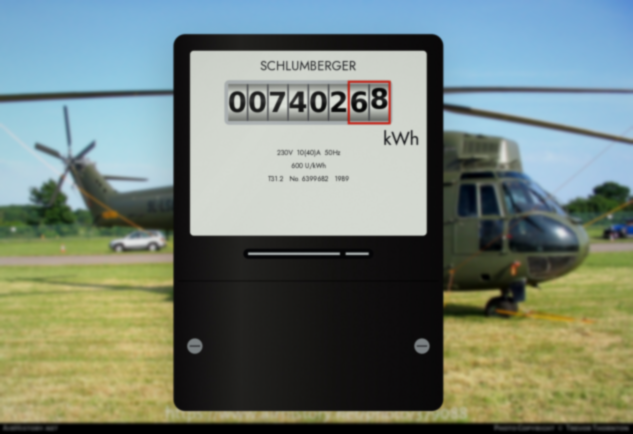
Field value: kWh 7402.68
